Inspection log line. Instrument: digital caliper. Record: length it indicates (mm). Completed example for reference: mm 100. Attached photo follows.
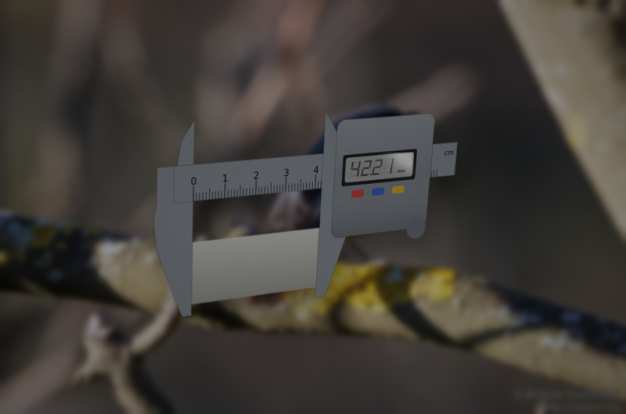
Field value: mm 42.21
